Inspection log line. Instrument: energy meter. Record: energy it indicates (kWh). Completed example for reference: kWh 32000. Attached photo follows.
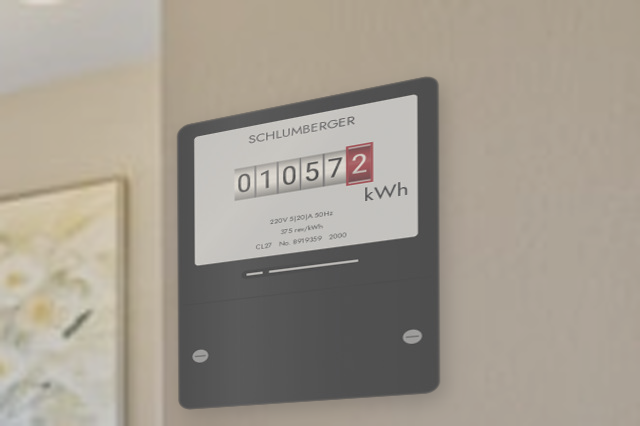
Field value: kWh 1057.2
